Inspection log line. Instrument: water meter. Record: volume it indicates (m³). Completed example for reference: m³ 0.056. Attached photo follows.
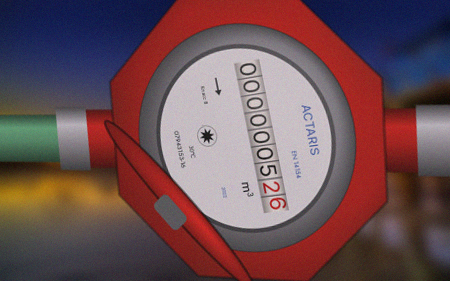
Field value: m³ 5.26
